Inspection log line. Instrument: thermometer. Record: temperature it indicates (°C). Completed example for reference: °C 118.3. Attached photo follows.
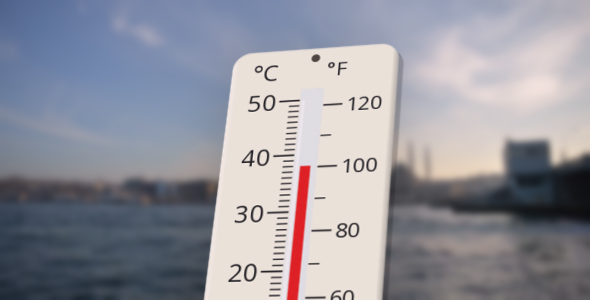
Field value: °C 38
